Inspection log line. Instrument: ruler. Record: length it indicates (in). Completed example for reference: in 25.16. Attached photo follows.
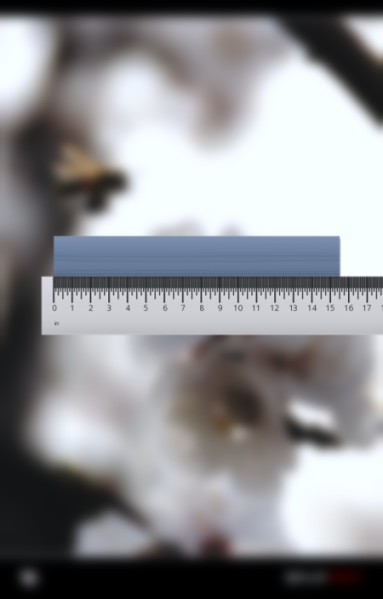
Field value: in 15.5
